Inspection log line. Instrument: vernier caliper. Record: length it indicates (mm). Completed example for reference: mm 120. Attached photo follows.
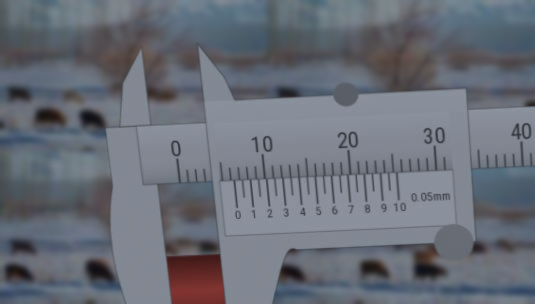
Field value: mm 6.4
